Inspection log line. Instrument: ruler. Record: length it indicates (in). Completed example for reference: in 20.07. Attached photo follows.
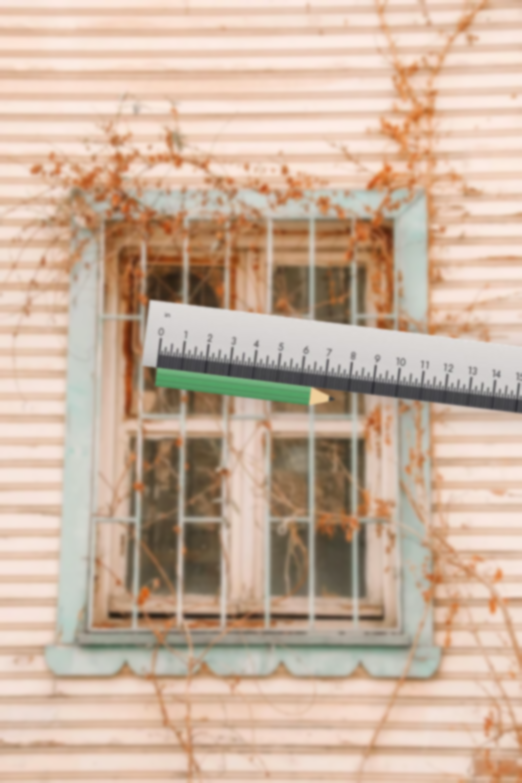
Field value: in 7.5
